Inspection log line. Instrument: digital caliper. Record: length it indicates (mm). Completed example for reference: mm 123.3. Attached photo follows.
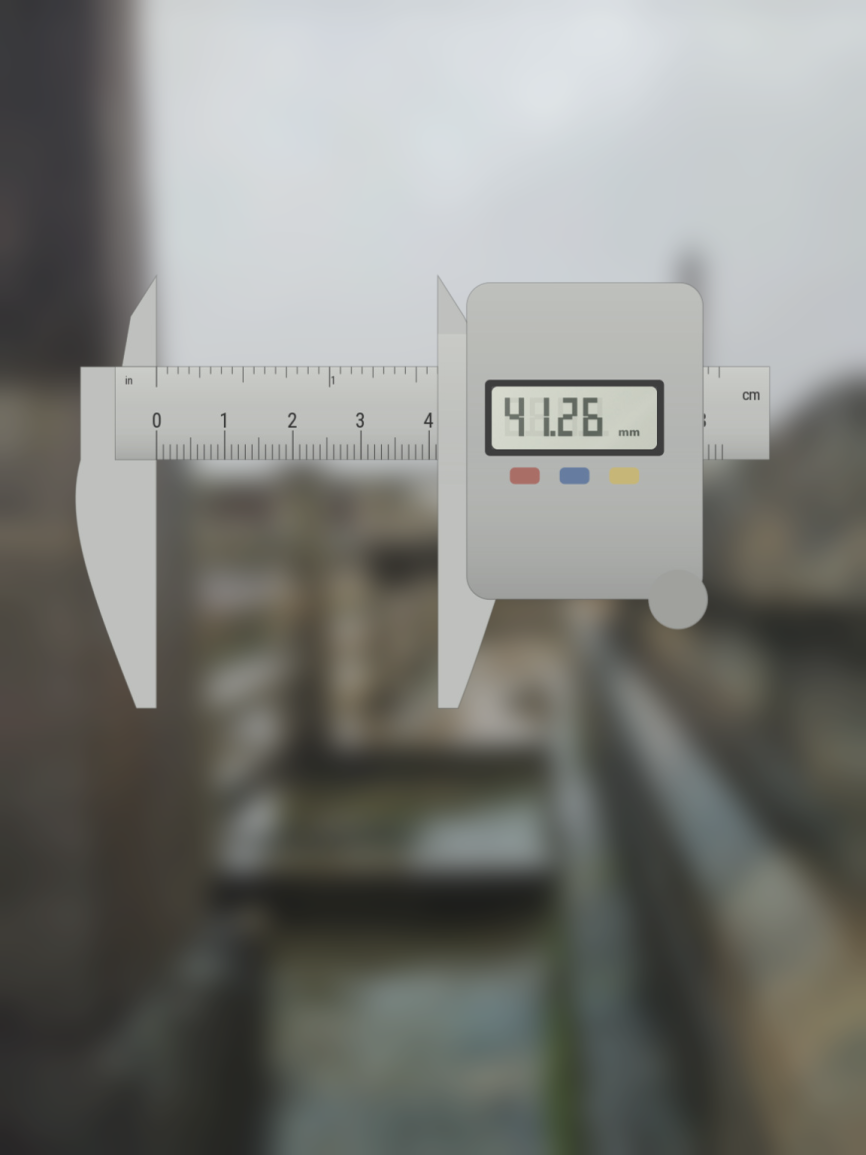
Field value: mm 41.26
